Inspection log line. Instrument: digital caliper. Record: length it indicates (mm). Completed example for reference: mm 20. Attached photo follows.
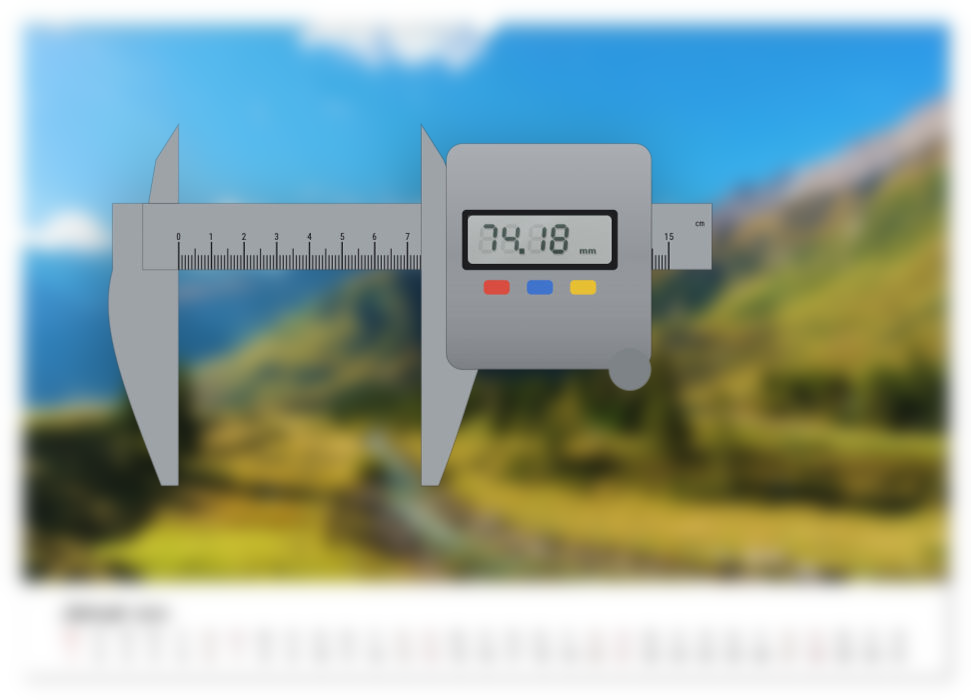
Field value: mm 74.18
